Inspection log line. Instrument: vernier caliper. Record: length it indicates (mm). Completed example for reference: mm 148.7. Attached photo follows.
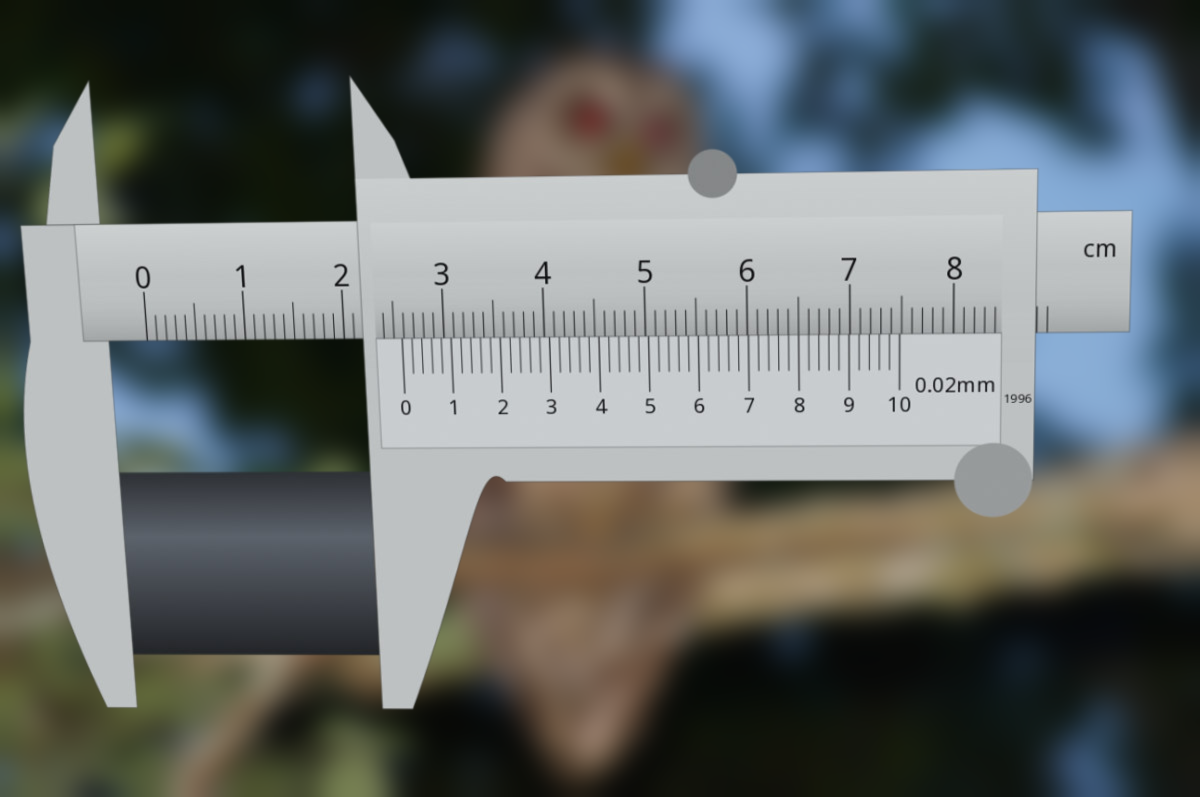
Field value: mm 25.8
